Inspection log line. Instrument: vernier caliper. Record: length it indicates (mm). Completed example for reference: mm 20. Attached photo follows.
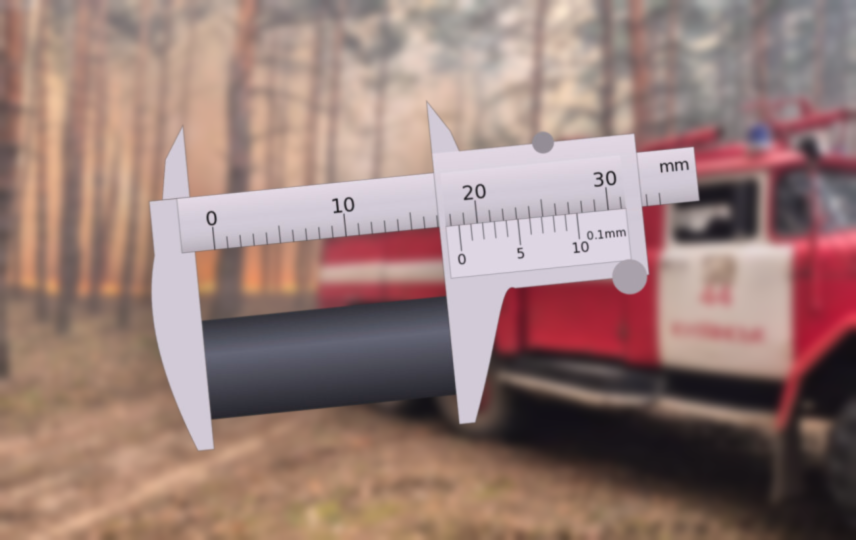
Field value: mm 18.6
